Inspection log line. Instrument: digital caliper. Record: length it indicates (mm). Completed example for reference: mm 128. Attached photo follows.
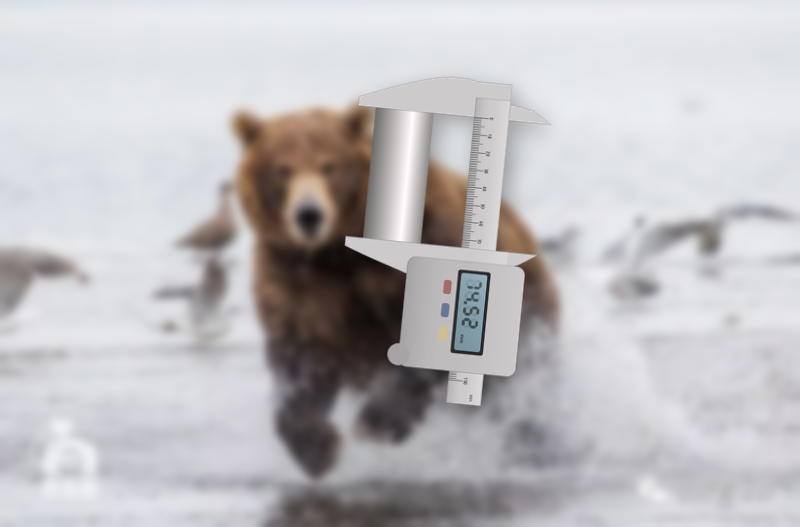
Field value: mm 74.52
